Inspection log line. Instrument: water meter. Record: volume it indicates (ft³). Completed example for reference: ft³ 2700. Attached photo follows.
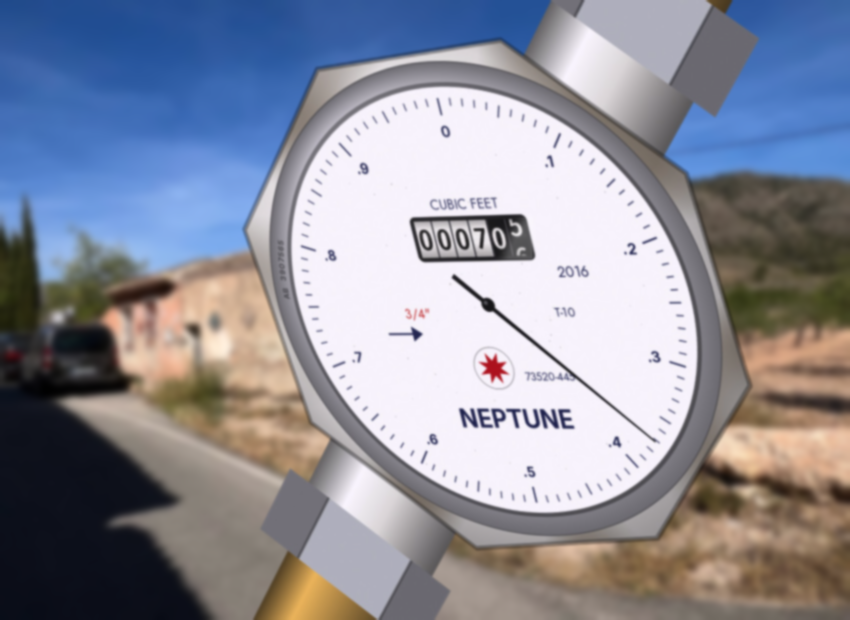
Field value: ft³ 705.37
